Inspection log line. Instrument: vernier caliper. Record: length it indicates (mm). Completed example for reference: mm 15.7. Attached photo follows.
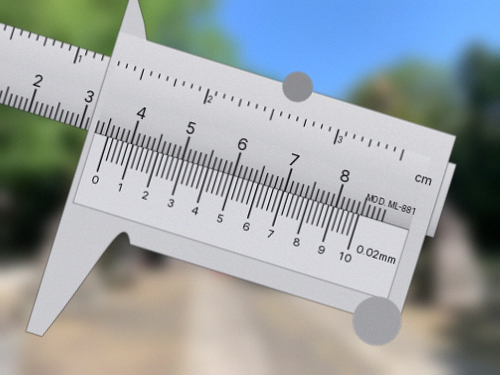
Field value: mm 35.5
